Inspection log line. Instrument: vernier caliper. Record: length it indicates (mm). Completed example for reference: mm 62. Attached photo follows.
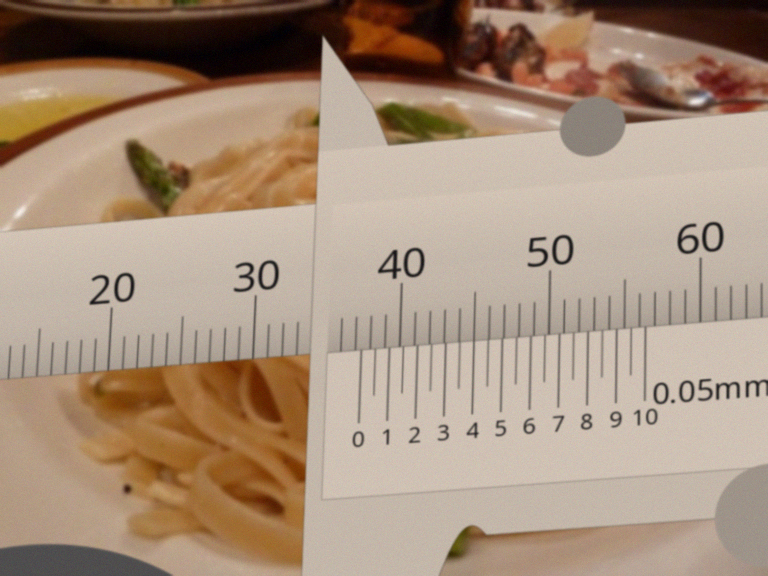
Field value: mm 37.4
